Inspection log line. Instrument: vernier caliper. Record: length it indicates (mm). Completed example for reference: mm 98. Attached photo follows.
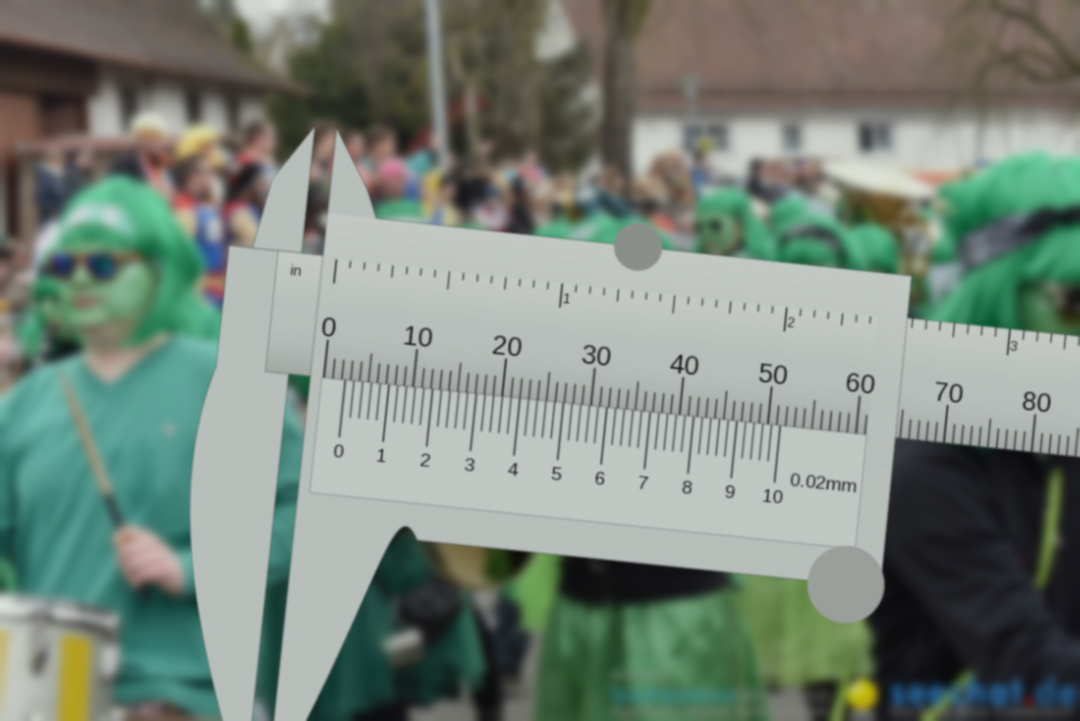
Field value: mm 2.4
